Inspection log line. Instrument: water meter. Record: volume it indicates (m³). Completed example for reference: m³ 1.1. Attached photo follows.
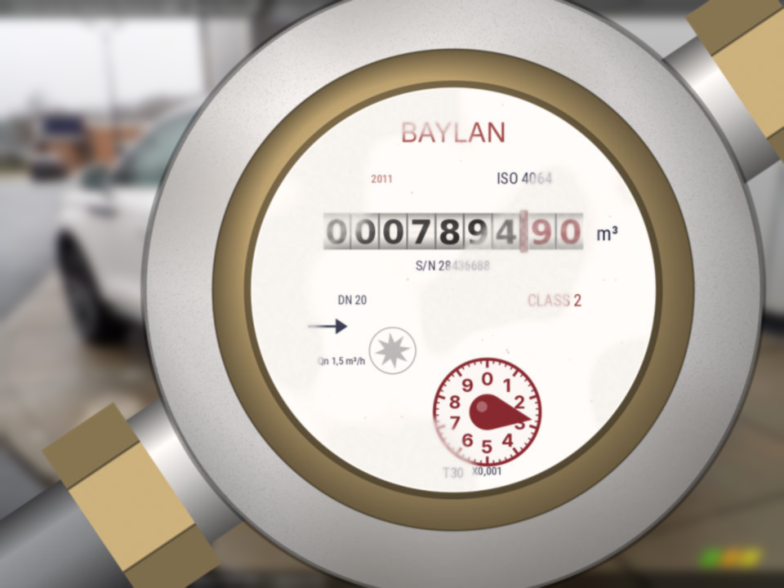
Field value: m³ 7894.902
